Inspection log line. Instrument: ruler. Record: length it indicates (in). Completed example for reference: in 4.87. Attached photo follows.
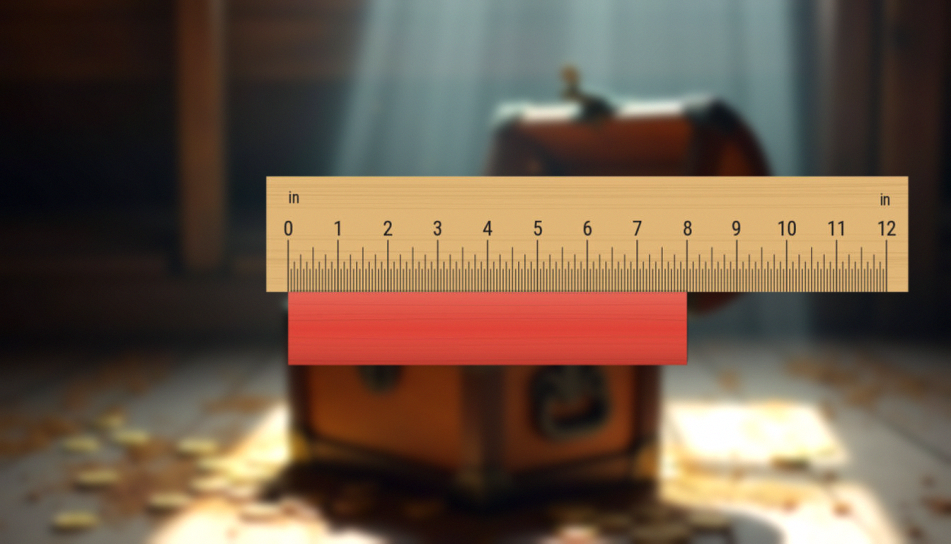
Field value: in 8
